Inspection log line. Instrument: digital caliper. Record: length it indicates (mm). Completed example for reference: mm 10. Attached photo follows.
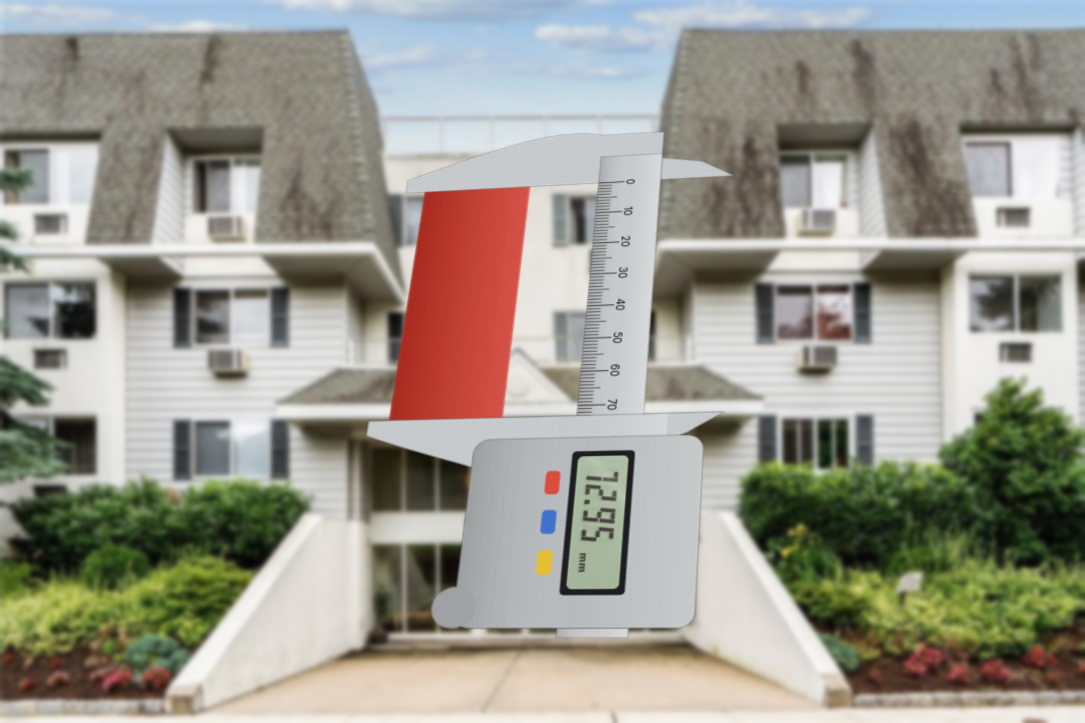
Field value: mm 72.95
